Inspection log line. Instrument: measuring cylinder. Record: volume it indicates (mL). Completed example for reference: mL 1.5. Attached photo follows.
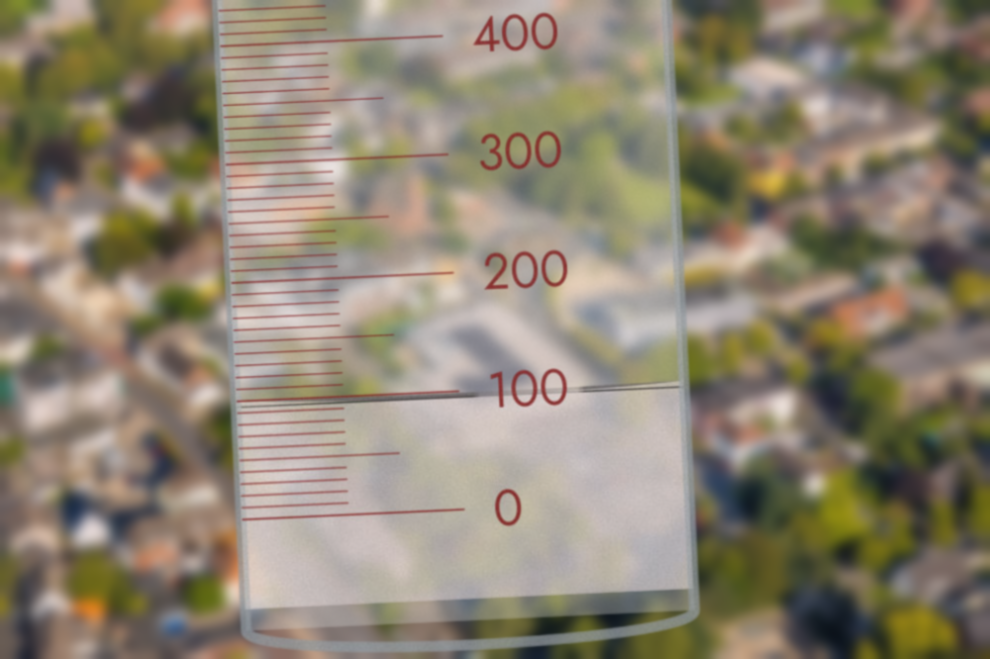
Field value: mL 95
